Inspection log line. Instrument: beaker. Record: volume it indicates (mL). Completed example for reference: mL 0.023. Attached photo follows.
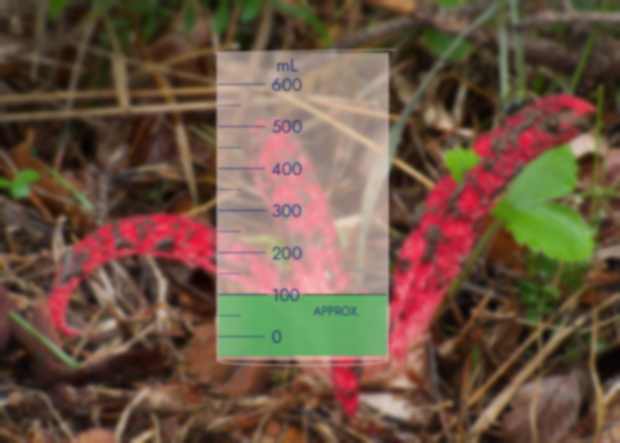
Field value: mL 100
